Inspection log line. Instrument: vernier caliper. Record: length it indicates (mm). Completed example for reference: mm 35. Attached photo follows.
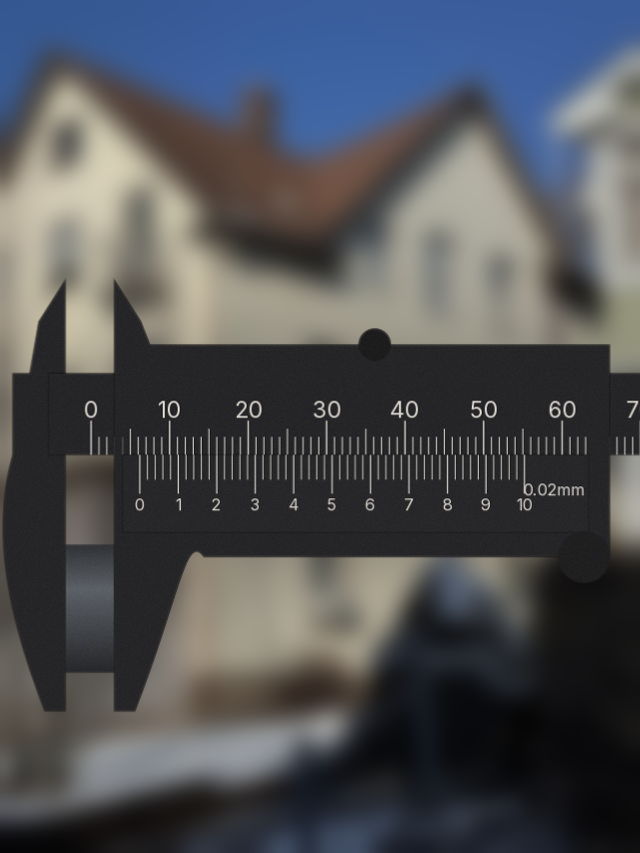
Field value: mm 6.2
